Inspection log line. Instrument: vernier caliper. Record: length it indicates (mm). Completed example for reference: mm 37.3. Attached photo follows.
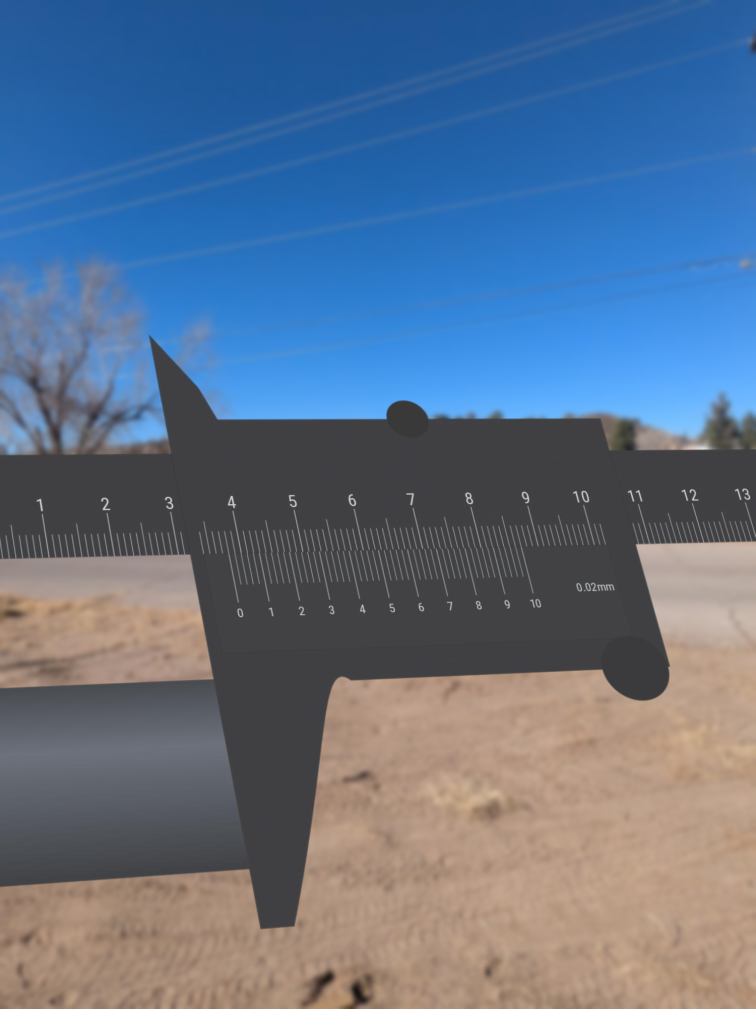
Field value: mm 38.0
